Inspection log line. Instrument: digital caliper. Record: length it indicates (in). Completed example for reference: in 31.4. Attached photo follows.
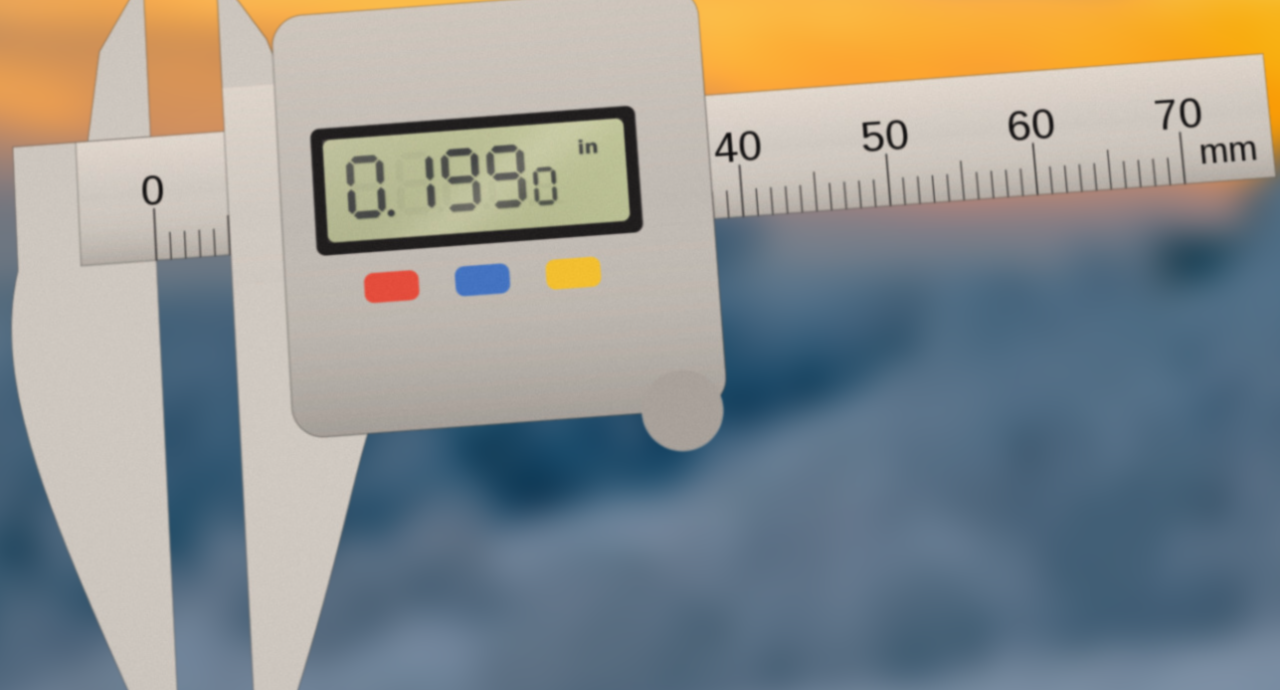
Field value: in 0.1990
